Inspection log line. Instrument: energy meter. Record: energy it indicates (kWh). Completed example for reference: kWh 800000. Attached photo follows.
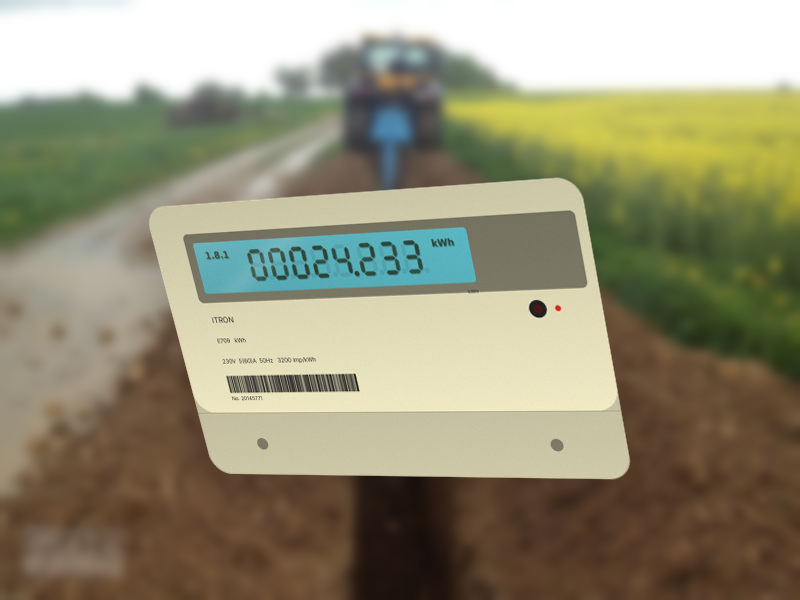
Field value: kWh 24.233
